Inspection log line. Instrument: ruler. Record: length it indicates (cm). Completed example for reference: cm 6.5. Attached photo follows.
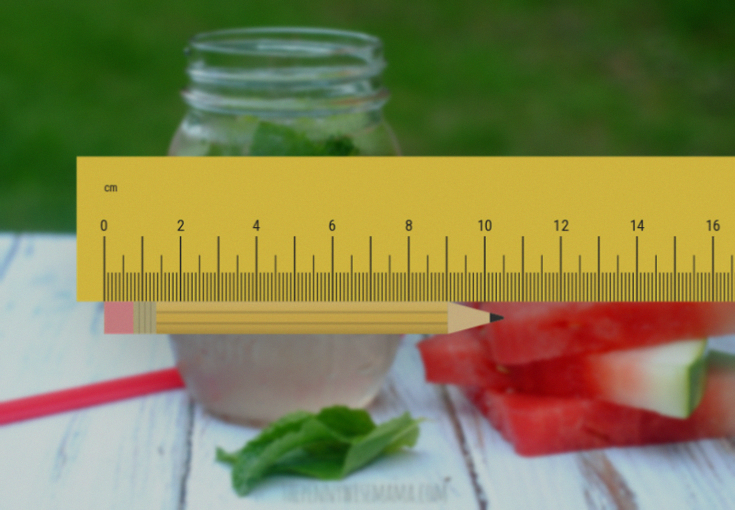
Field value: cm 10.5
